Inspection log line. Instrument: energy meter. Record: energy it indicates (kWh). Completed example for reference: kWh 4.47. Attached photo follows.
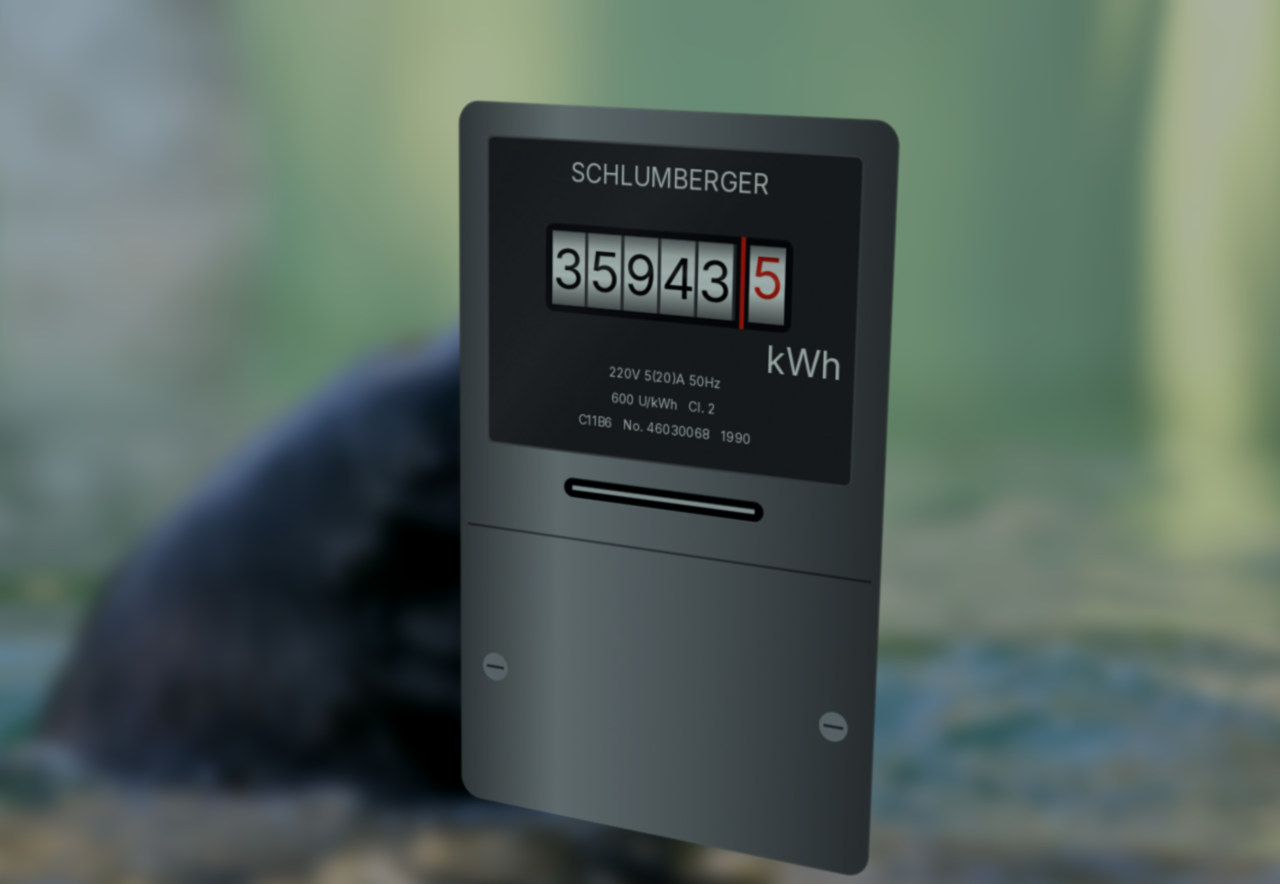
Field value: kWh 35943.5
